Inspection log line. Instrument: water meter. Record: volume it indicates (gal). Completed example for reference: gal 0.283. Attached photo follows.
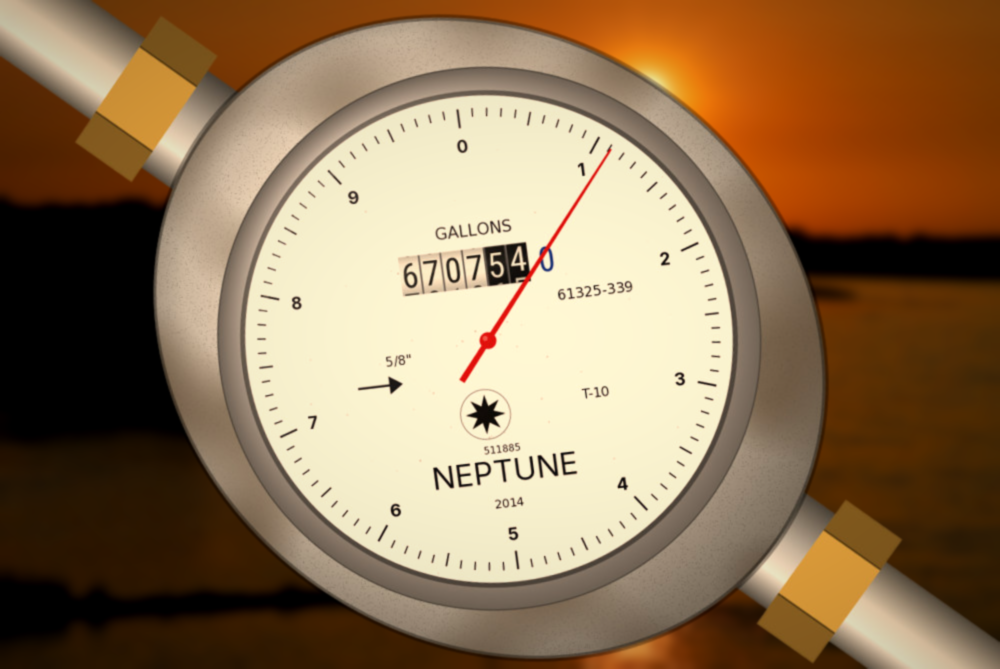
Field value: gal 6707541.1
